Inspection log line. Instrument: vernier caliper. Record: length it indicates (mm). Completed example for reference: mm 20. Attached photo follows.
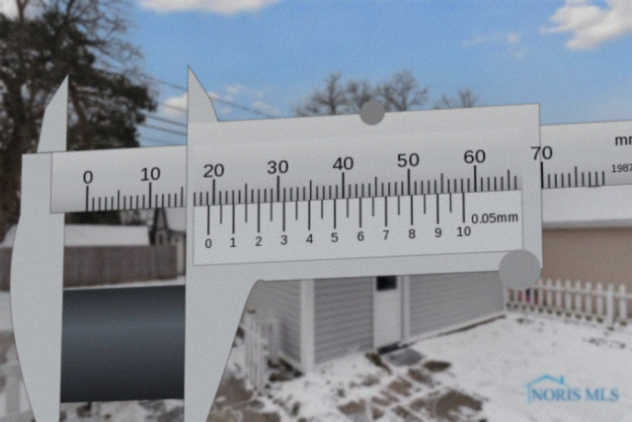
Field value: mm 19.2
